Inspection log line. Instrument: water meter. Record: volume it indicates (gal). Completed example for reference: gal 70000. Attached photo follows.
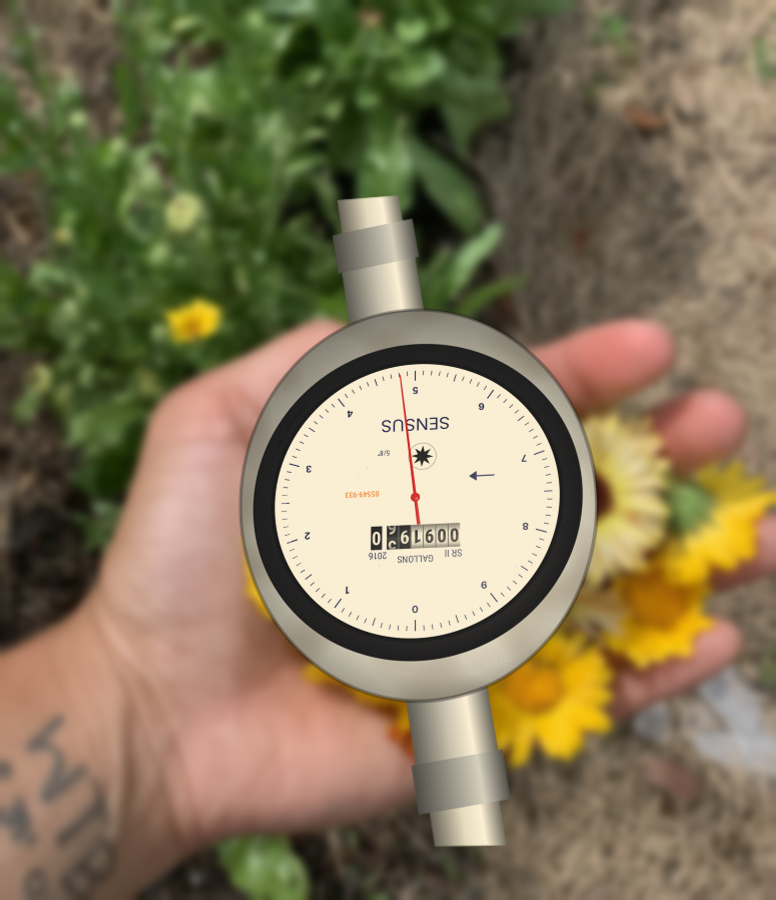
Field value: gal 91954.8
